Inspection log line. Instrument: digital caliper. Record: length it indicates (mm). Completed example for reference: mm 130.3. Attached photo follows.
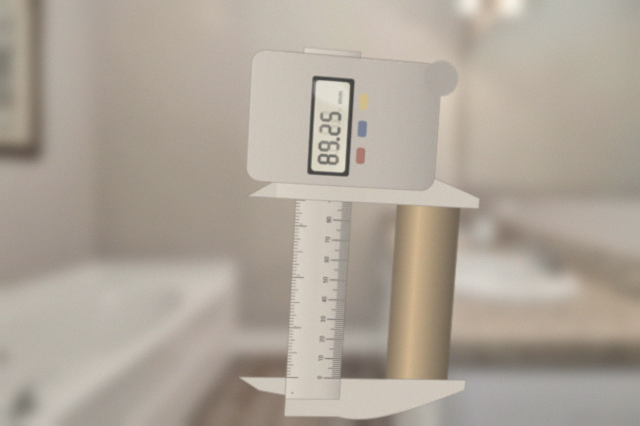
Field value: mm 89.25
